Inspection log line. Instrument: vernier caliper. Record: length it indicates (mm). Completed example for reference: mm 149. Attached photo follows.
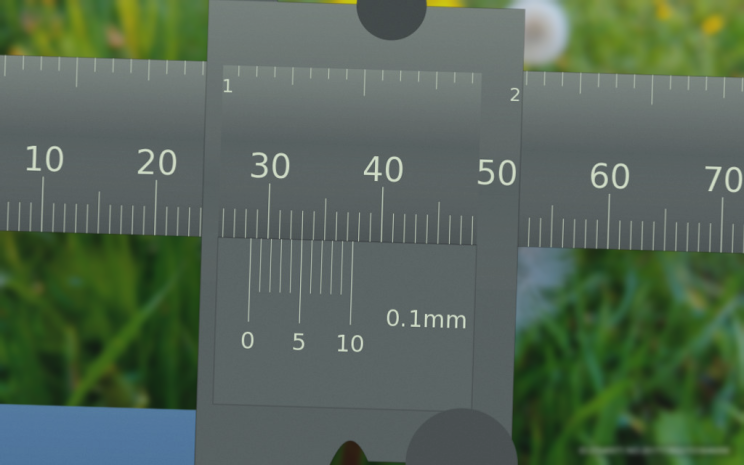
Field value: mm 28.5
